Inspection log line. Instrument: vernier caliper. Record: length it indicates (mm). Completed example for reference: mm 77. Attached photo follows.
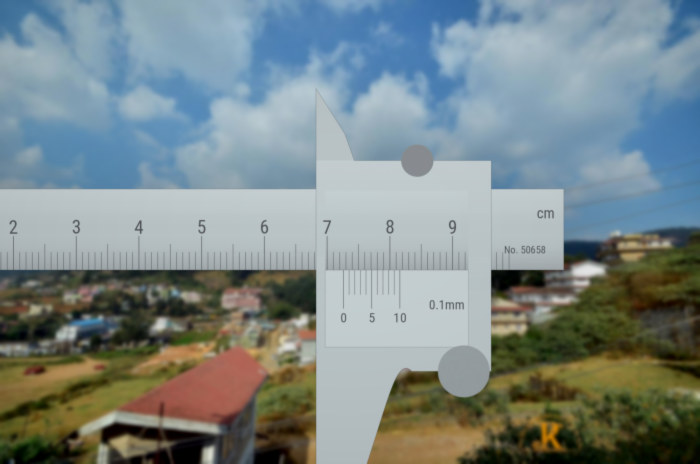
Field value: mm 72.6
